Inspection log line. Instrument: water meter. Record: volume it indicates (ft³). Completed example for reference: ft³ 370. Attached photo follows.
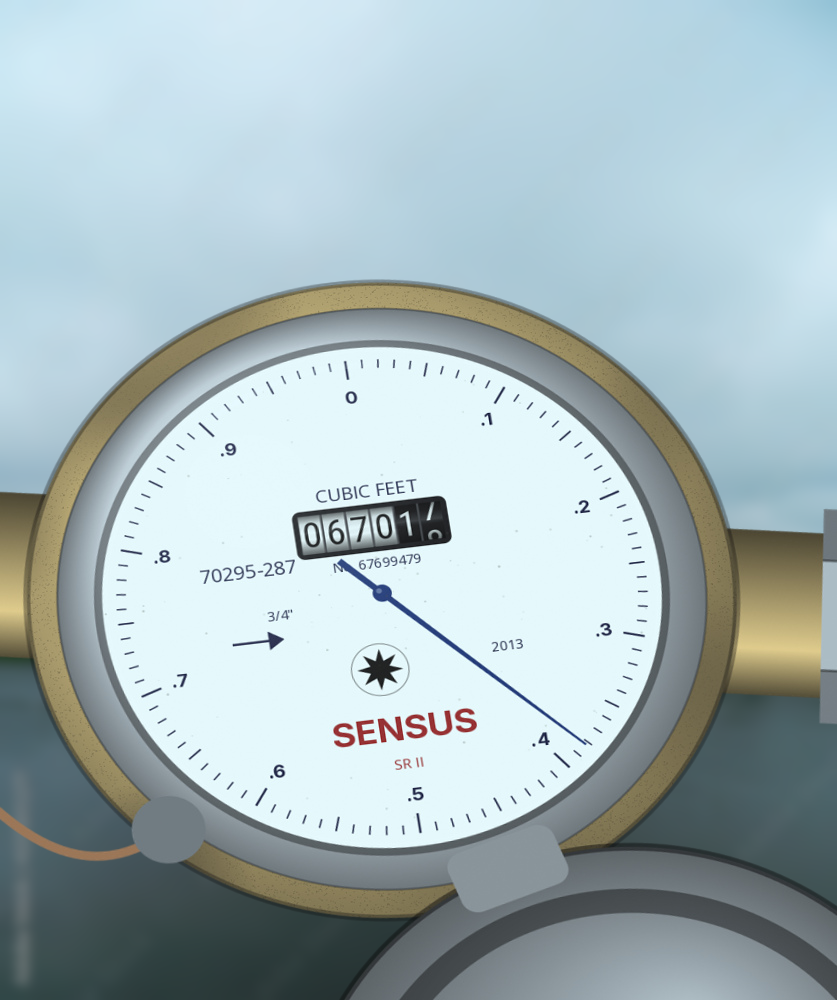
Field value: ft³ 67017.38
